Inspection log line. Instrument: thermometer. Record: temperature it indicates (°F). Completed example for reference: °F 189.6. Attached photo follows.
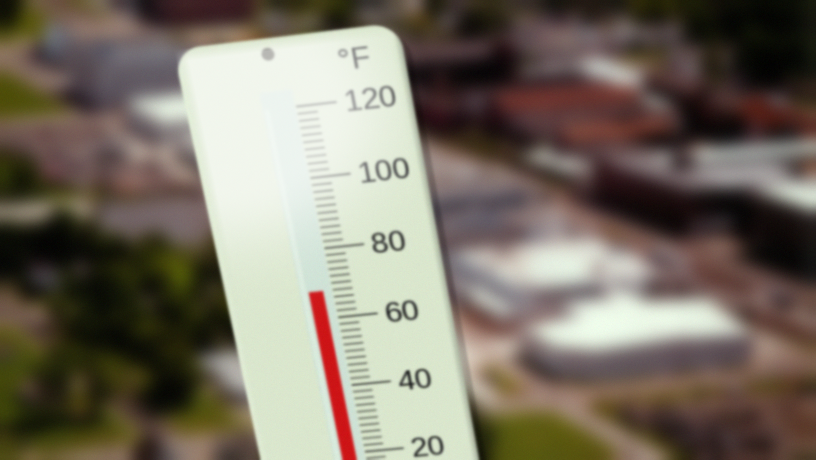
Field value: °F 68
